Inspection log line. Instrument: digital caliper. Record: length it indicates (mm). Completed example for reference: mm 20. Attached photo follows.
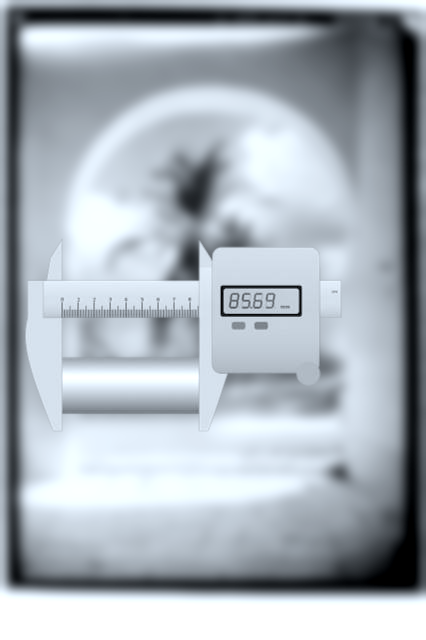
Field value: mm 85.69
